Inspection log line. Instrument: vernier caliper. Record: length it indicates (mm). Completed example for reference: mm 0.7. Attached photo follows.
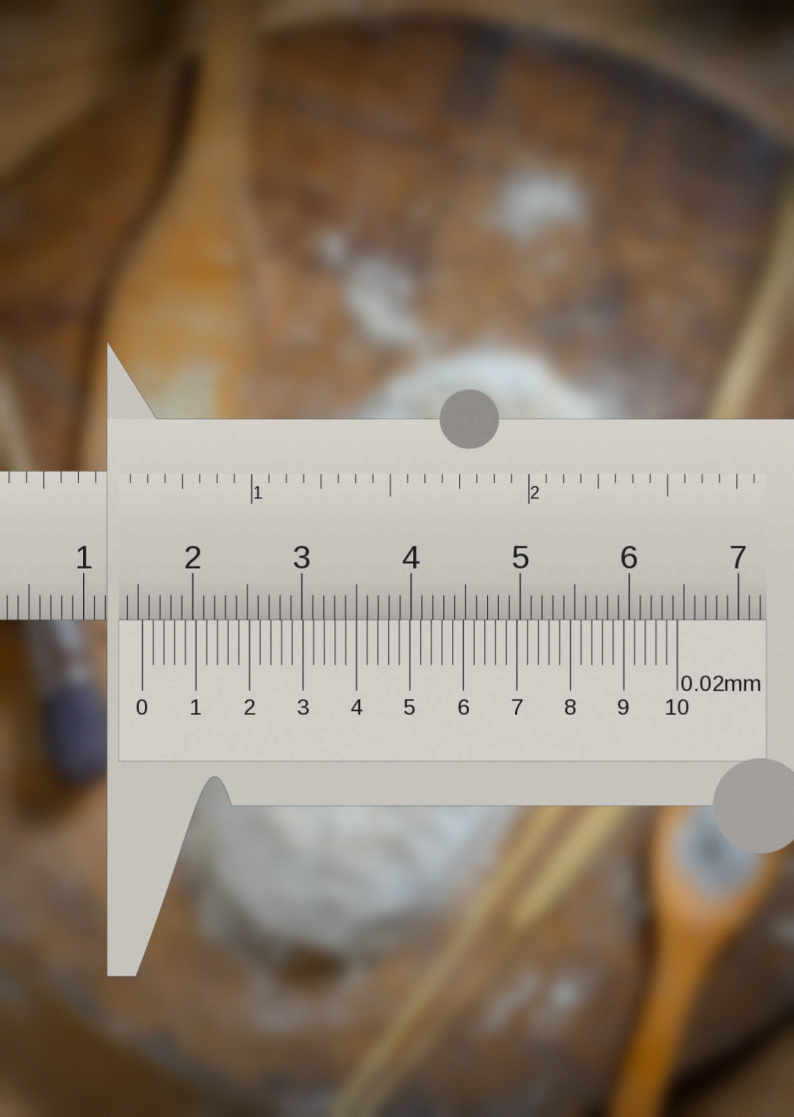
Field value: mm 15.4
